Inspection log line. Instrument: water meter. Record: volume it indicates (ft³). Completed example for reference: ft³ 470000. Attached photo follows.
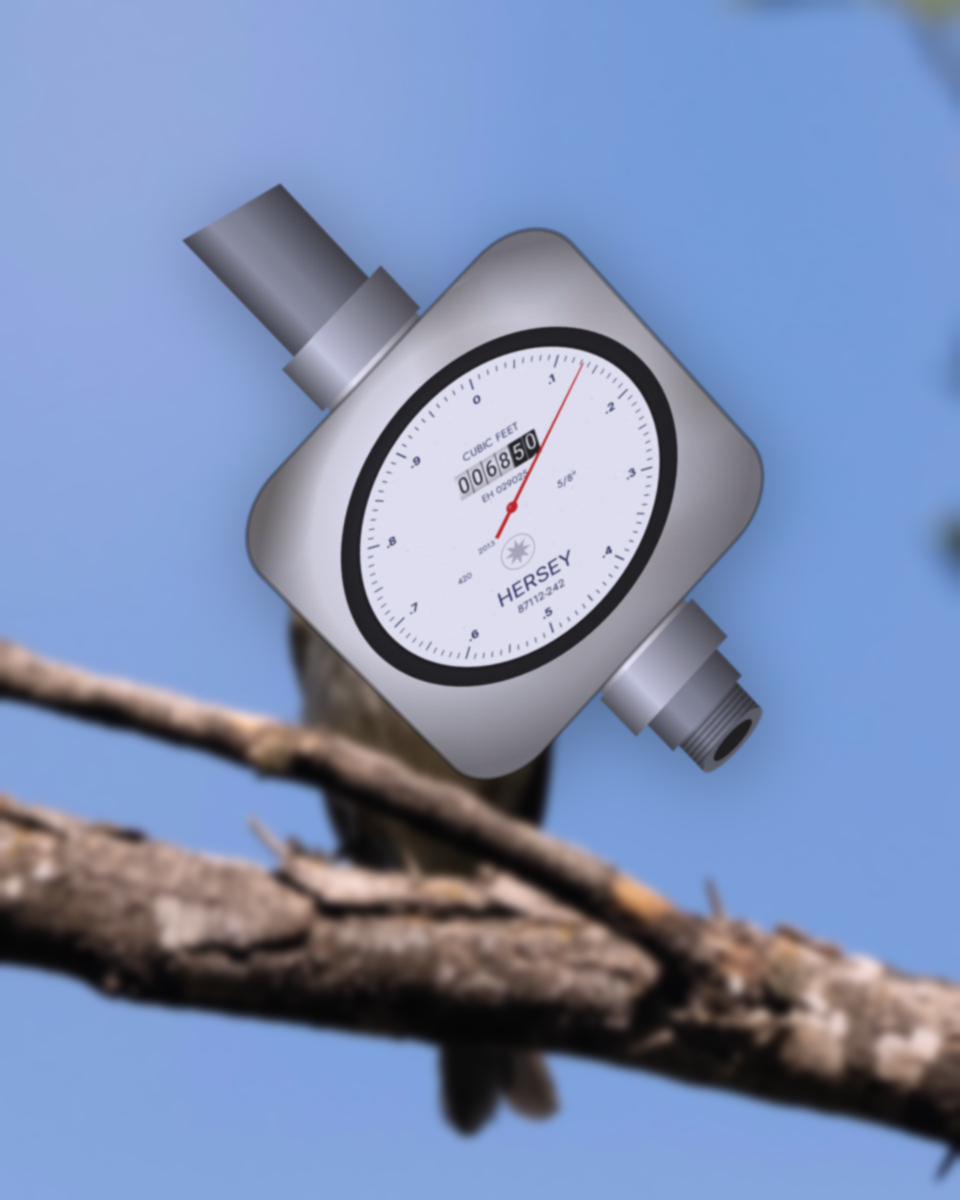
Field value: ft³ 6850.13
